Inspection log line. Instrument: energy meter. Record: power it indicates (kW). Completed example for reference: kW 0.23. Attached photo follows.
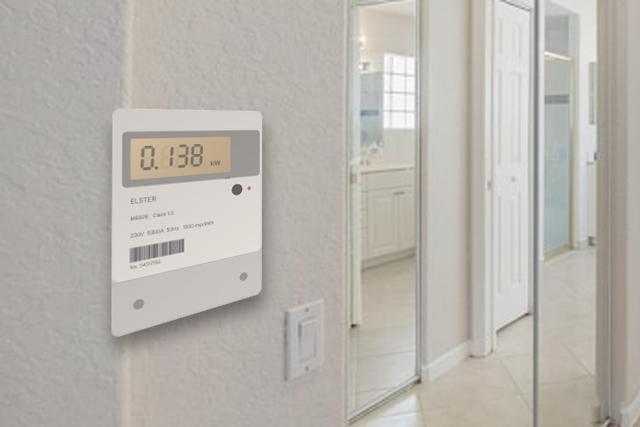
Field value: kW 0.138
